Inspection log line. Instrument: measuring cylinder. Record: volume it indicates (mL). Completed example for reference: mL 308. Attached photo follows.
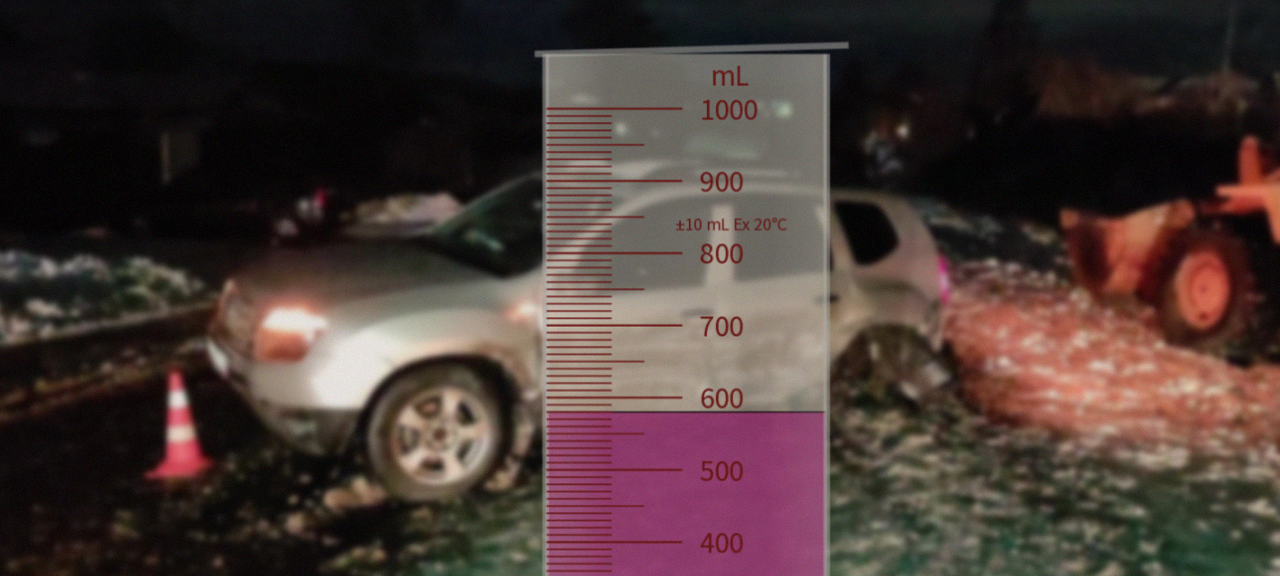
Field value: mL 580
